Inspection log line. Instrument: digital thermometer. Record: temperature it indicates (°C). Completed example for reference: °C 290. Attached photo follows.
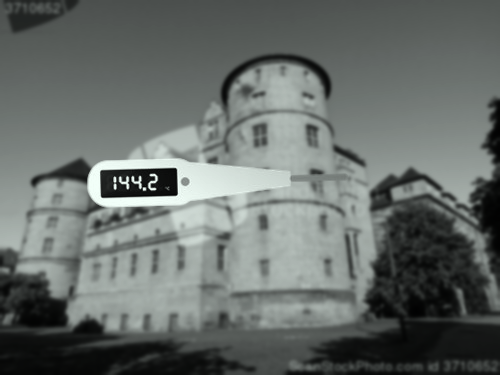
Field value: °C 144.2
